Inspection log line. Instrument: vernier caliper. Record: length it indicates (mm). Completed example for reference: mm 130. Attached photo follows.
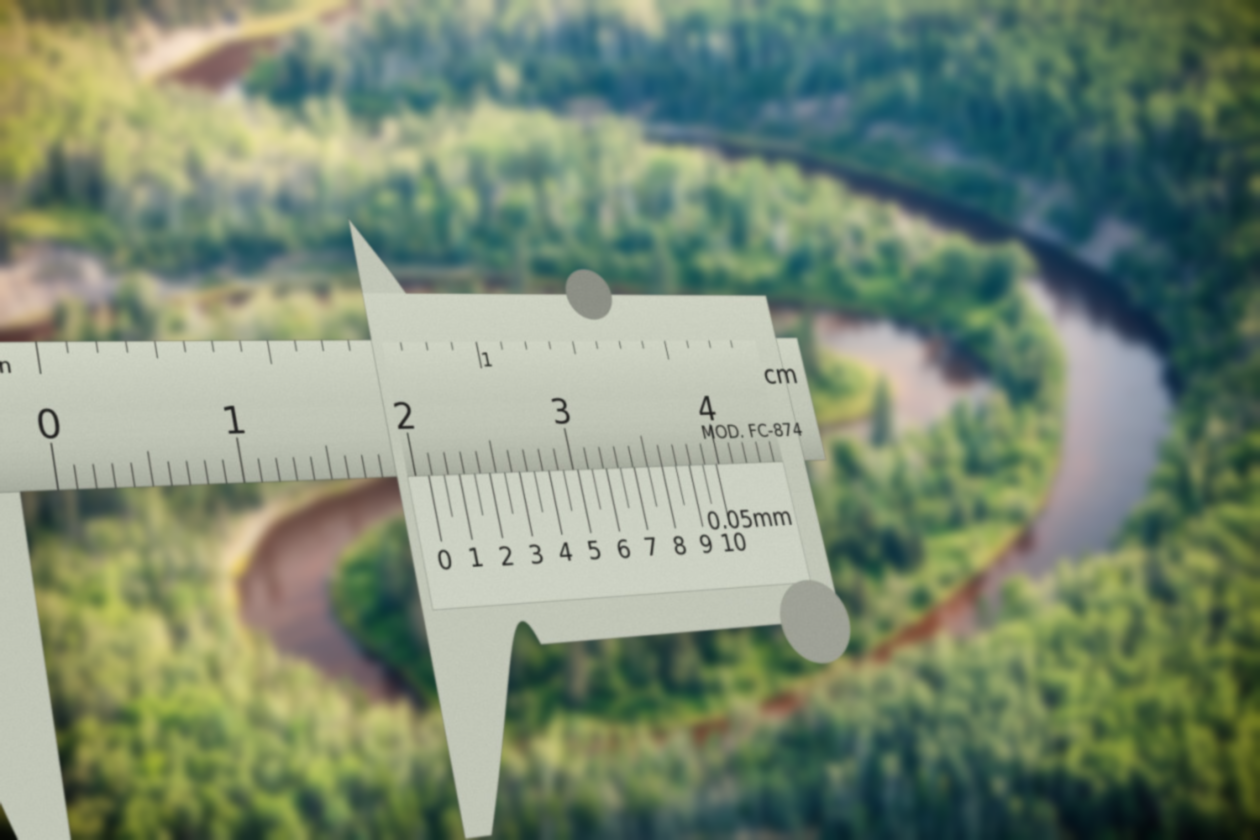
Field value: mm 20.8
